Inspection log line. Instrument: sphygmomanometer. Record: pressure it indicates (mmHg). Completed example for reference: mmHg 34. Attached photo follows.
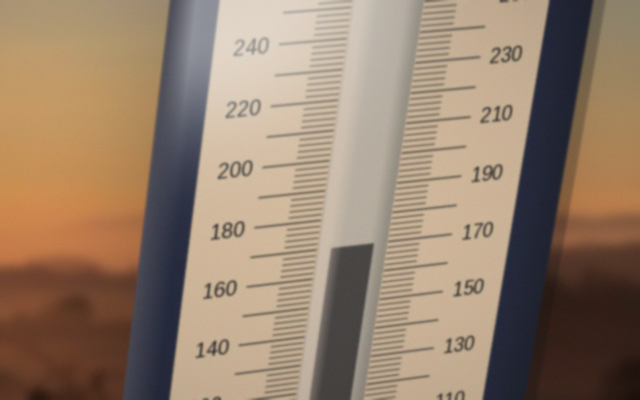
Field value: mmHg 170
